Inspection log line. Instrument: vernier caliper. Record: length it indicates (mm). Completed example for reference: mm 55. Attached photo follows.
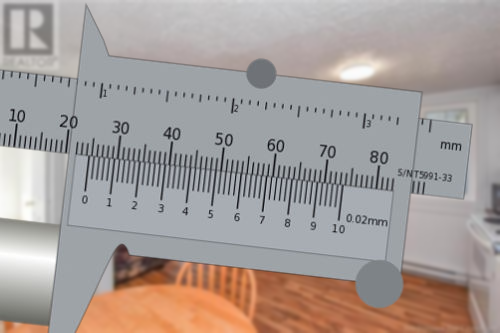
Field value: mm 24.5
